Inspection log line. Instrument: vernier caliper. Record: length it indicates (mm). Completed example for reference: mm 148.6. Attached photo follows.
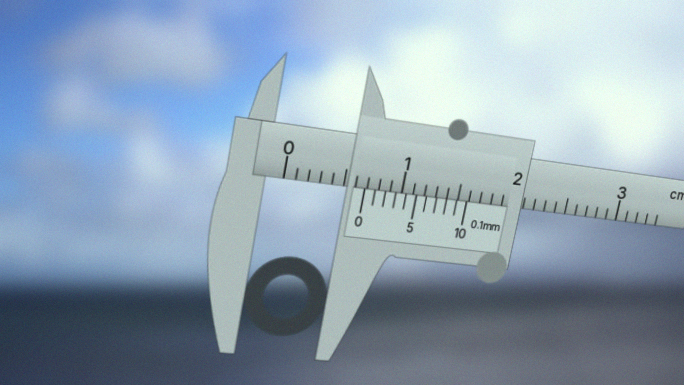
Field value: mm 6.8
